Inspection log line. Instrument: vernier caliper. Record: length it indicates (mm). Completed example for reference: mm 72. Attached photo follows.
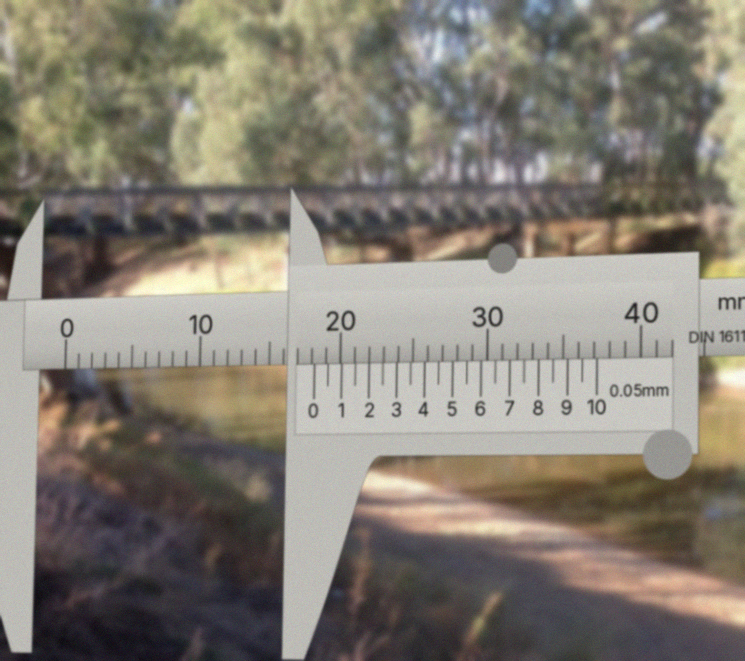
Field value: mm 18.2
